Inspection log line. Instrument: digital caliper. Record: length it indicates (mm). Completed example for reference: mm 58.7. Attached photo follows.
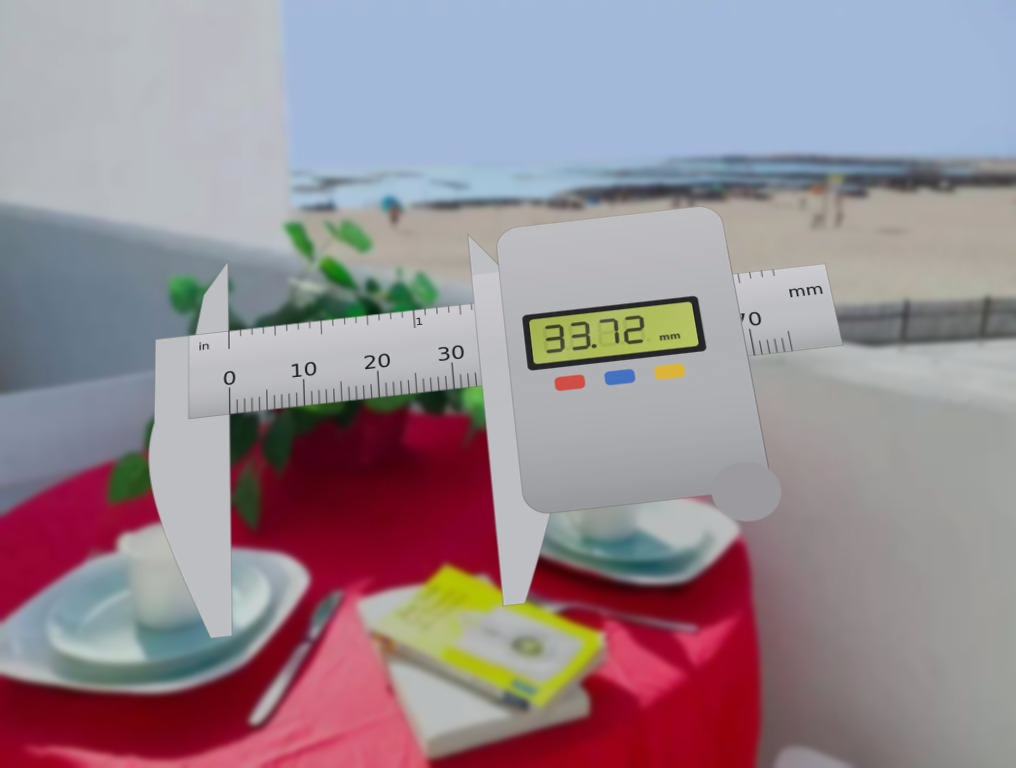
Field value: mm 33.72
